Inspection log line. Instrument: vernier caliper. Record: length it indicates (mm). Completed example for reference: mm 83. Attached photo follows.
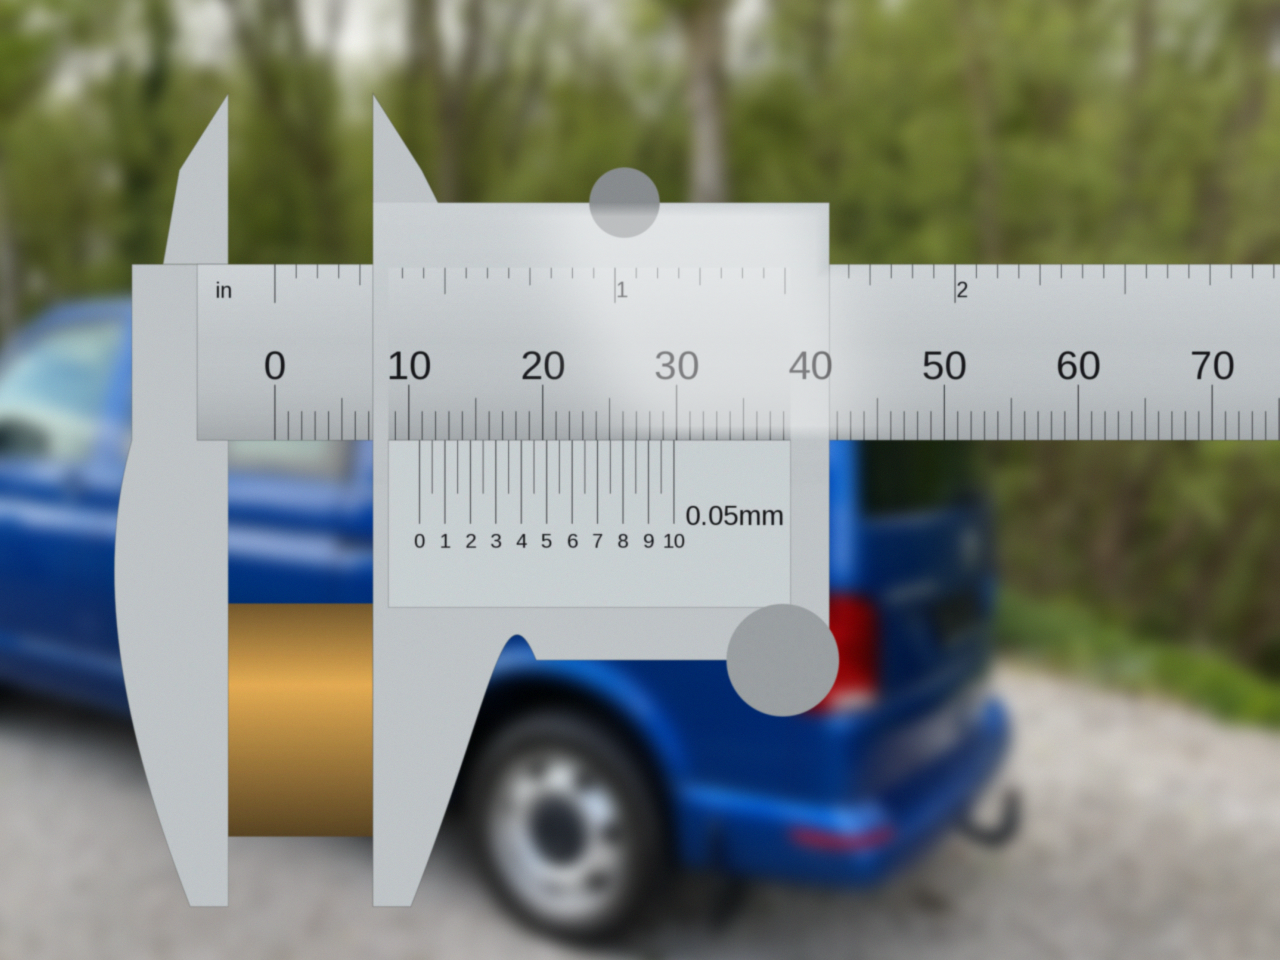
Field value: mm 10.8
